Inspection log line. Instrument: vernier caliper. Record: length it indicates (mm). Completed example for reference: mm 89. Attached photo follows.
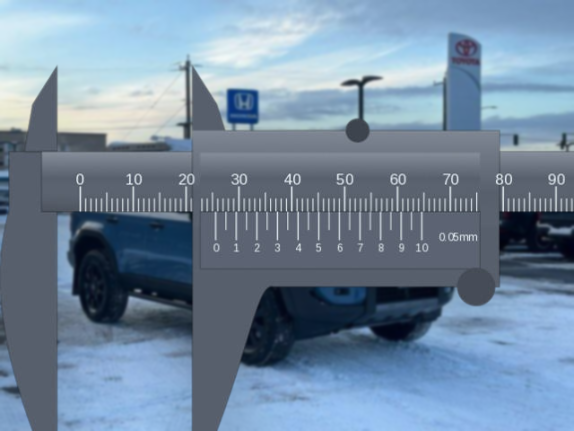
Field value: mm 25.6
